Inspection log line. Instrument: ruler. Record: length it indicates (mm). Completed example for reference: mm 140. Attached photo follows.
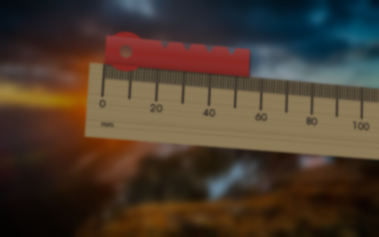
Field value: mm 55
